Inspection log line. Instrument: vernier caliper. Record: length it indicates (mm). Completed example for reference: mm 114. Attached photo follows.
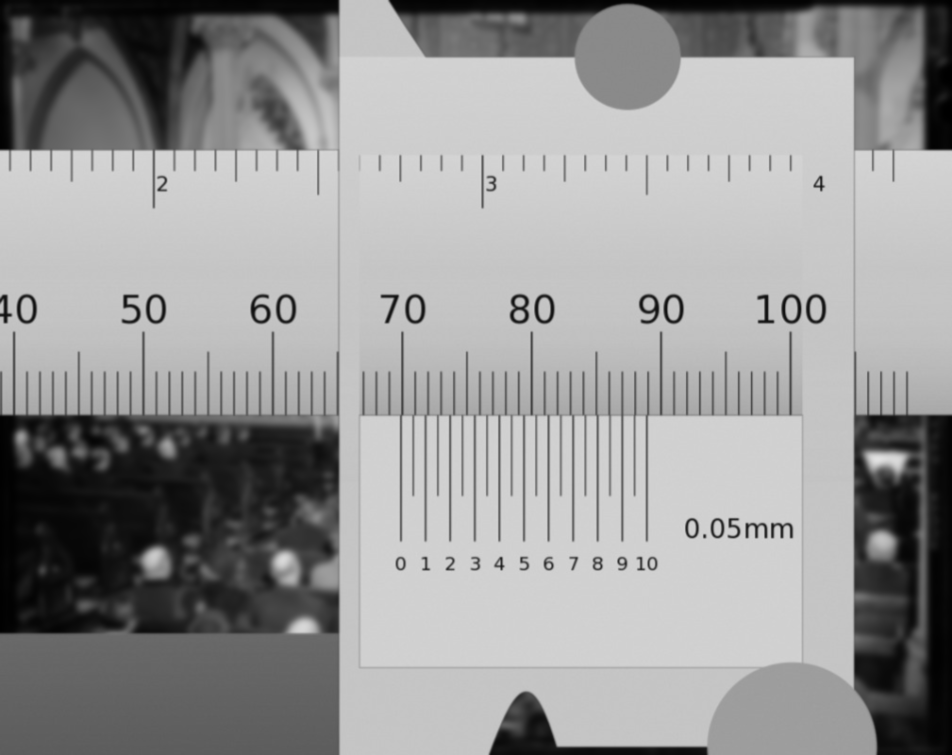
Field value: mm 69.9
